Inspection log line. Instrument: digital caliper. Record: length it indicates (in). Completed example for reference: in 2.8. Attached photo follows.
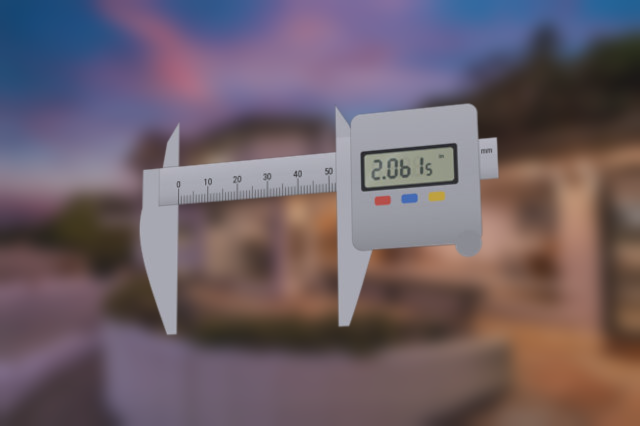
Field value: in 2.0615
